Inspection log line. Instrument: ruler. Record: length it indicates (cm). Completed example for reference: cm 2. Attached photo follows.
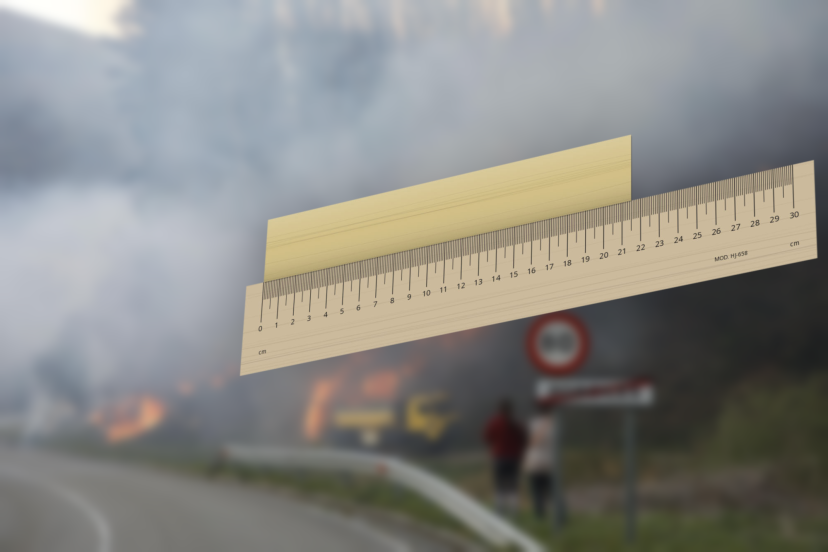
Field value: cm 21.5
